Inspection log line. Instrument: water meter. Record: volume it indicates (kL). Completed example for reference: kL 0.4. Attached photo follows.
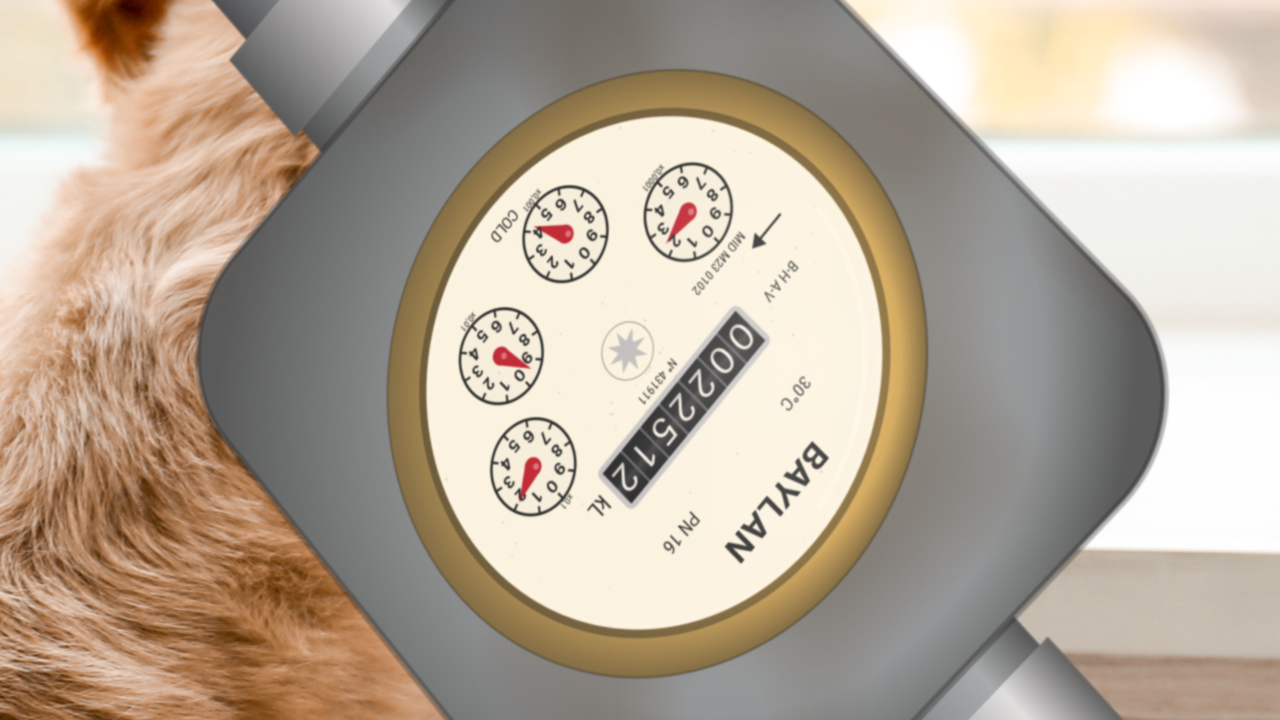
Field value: kL 22512.1942
